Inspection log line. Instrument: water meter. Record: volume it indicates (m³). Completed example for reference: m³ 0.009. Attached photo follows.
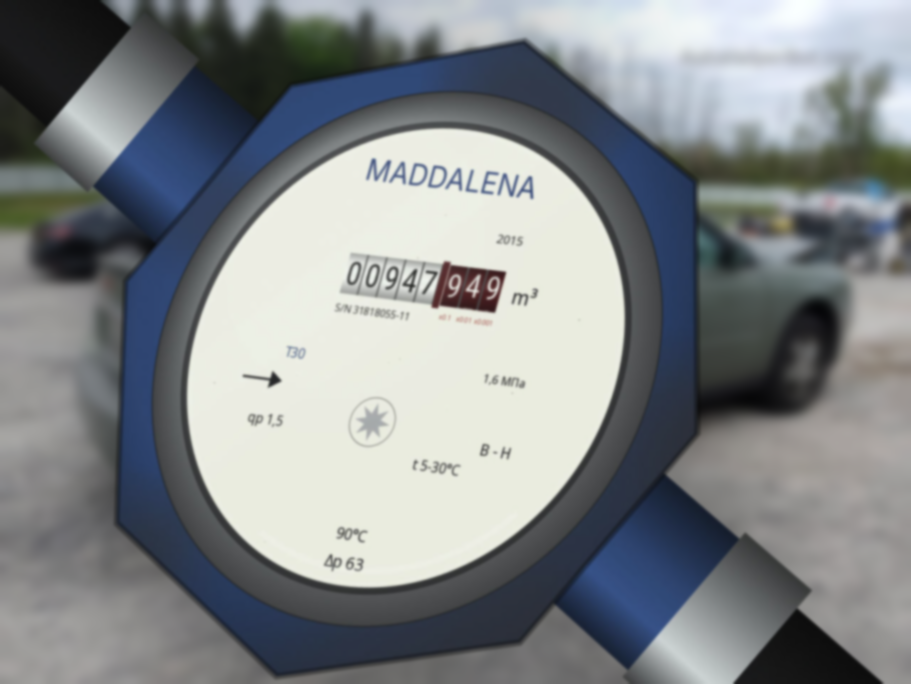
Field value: m³ 947.949
